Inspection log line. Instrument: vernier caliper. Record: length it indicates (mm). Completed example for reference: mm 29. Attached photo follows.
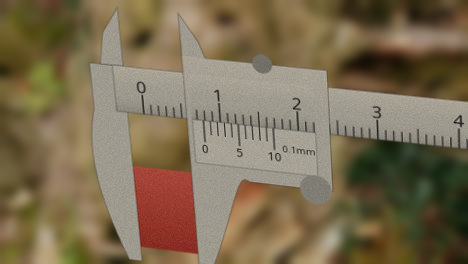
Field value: mm 7.8
